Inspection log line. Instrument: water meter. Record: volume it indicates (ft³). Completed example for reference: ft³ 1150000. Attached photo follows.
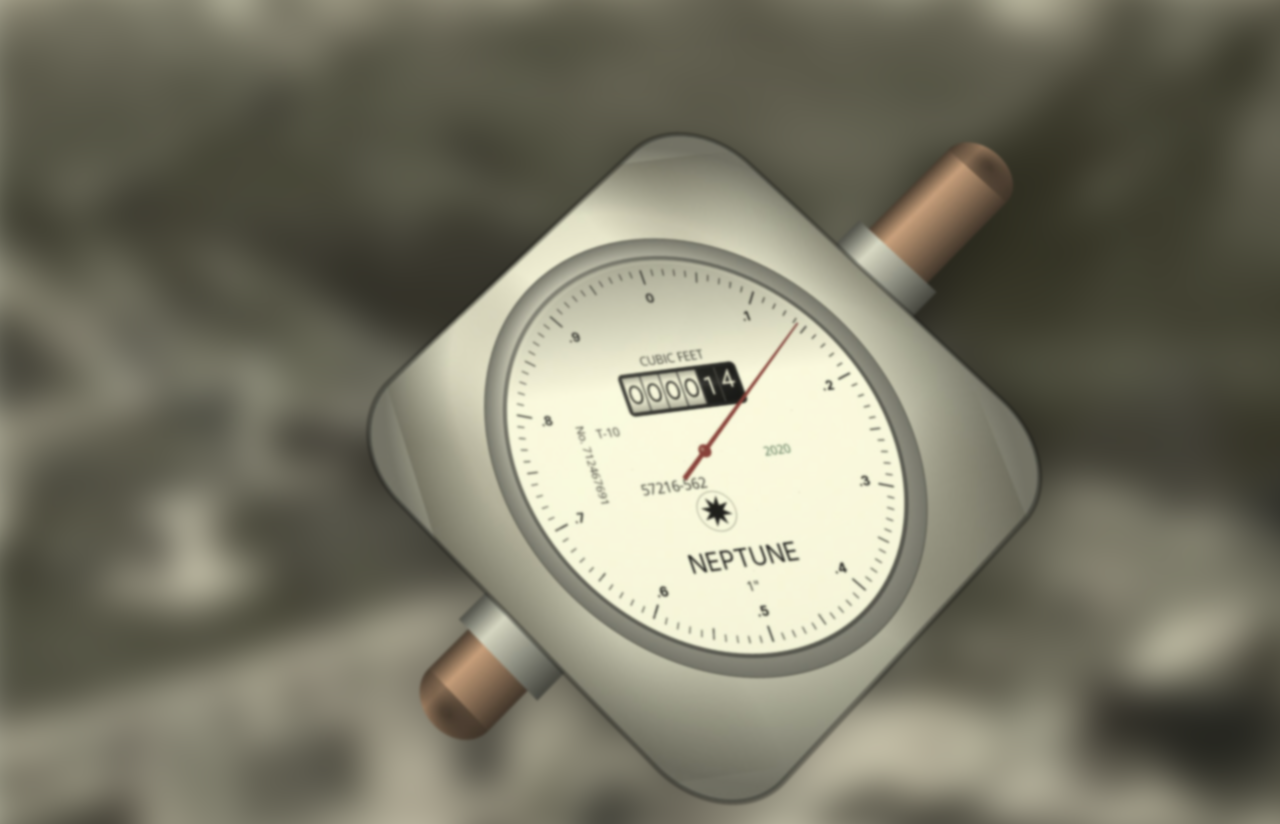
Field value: ft³ 14.14
